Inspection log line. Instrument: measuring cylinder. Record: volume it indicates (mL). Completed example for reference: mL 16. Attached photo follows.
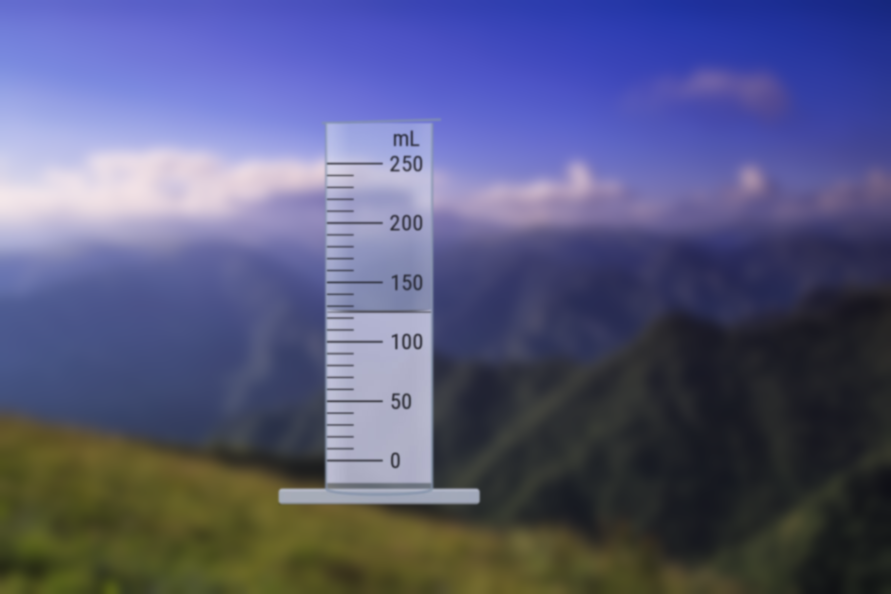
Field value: mL 125
